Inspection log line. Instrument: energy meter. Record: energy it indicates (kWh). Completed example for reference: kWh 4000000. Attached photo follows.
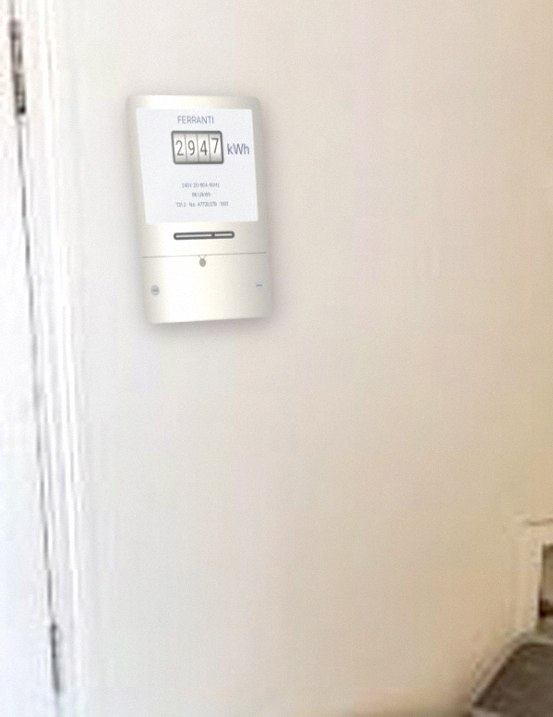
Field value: kWh 2947
